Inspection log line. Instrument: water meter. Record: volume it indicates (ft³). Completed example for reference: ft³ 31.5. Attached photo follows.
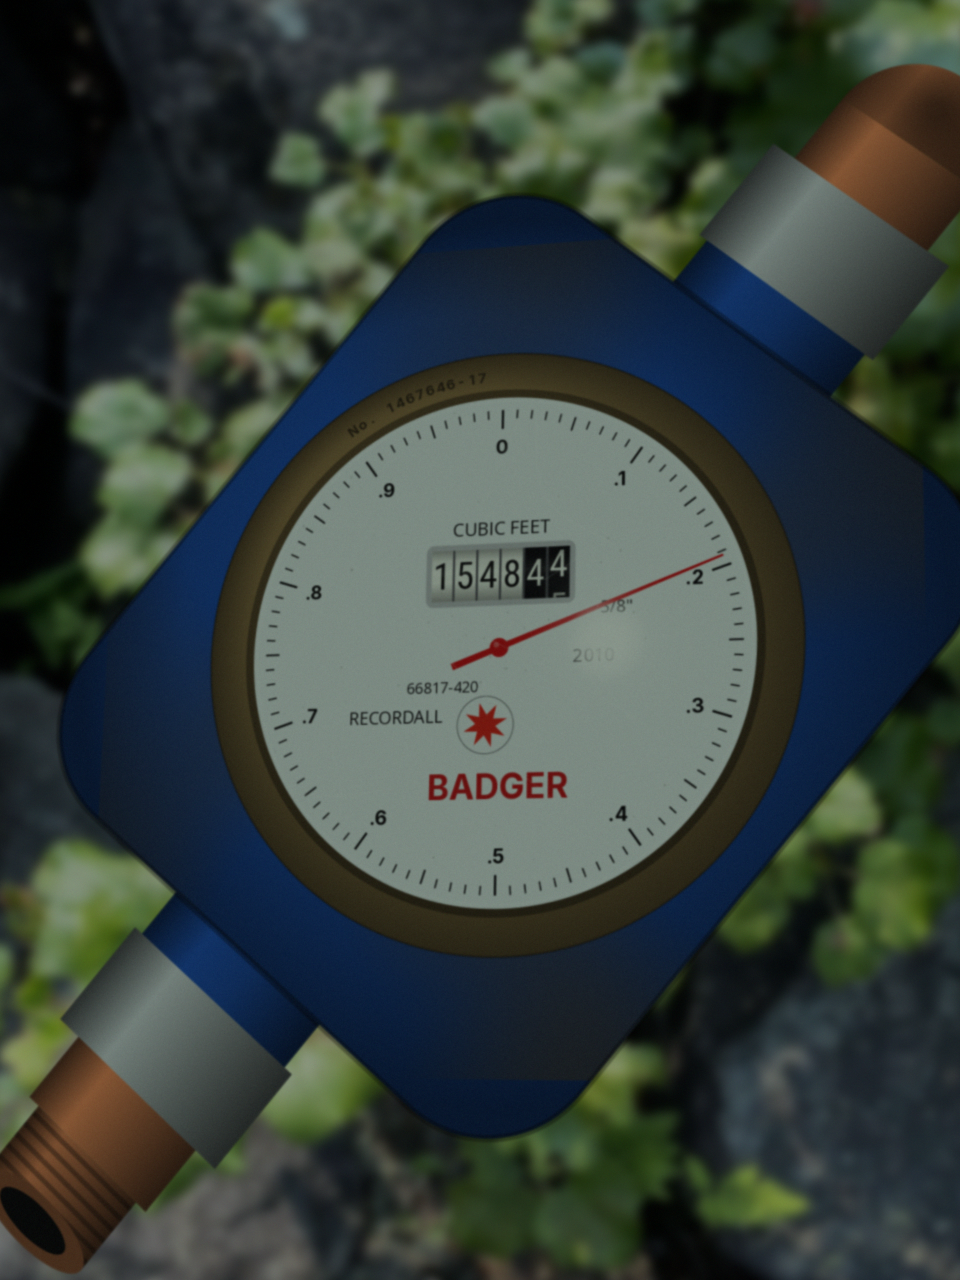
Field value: ft³ 154844.19
